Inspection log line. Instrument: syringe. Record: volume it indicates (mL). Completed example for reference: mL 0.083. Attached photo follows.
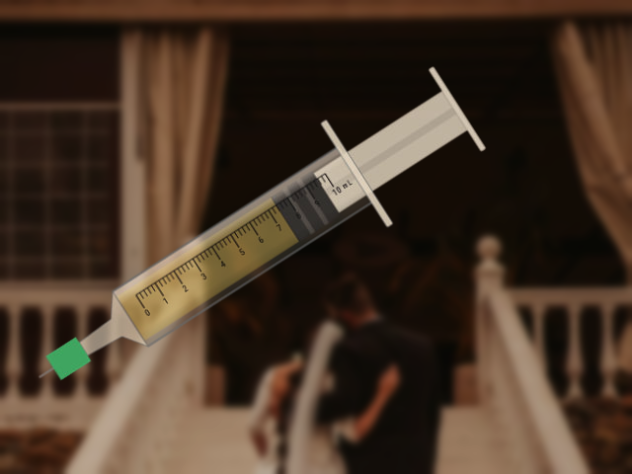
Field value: mL 7.4
